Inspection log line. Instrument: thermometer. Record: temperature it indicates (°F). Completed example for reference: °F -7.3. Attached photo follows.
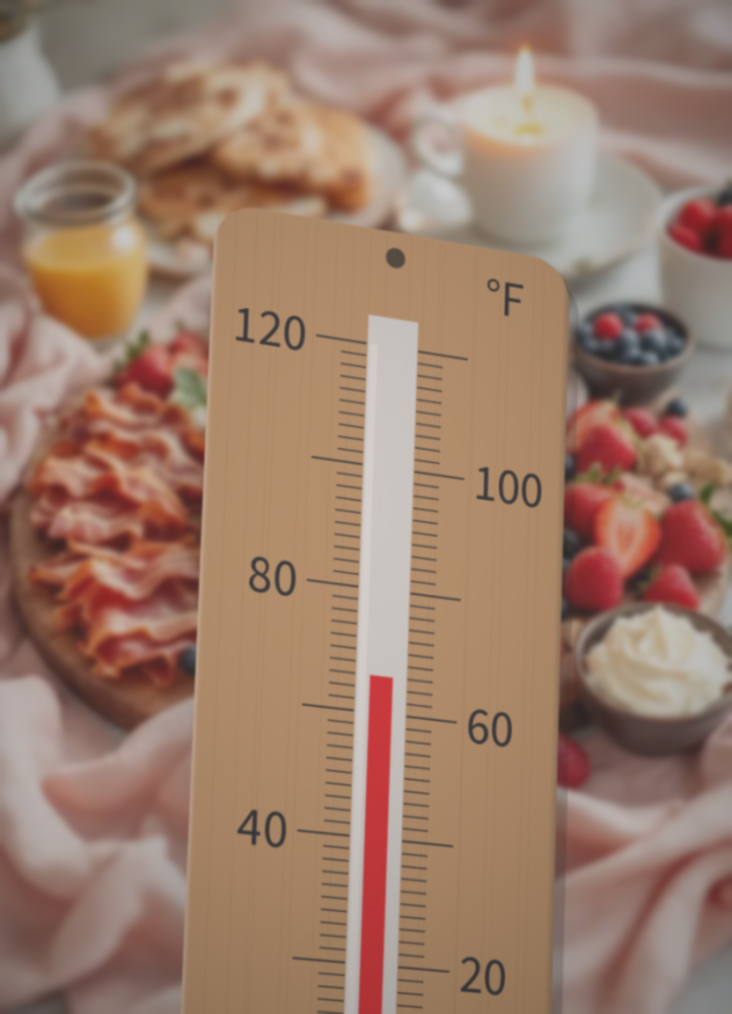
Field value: °F 66
